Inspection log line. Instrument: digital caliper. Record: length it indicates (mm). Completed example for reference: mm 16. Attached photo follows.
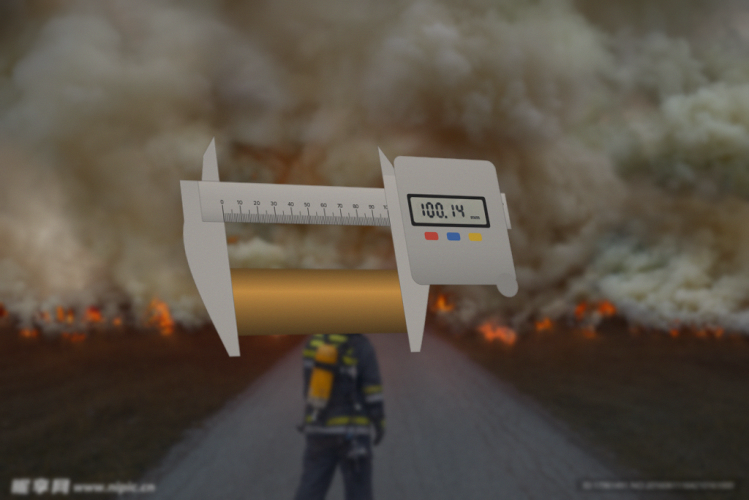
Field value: mm 100.14
